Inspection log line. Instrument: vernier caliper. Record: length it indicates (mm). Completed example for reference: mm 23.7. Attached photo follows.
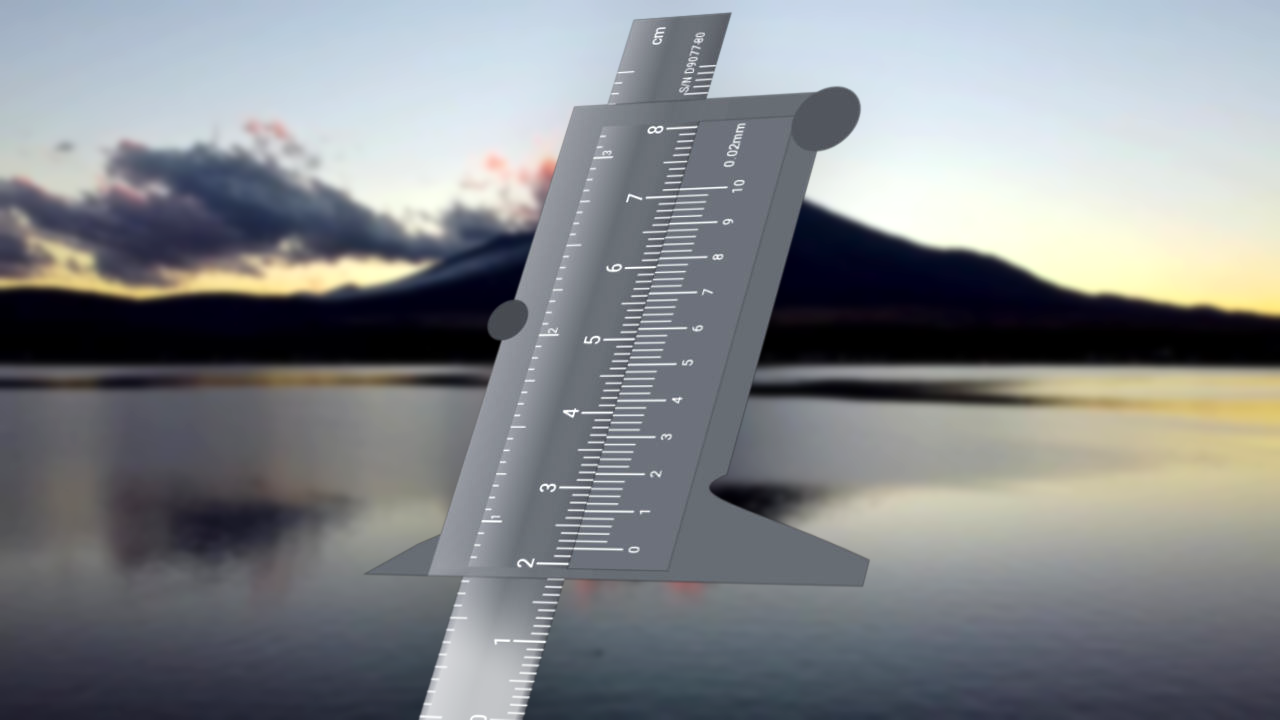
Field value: mm 22.0
